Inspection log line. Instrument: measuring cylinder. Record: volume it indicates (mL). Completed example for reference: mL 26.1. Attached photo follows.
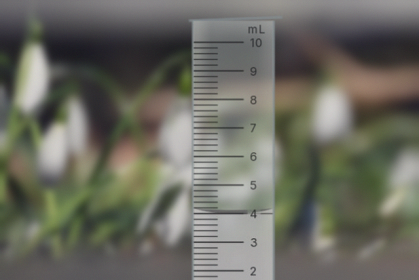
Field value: mL 4
